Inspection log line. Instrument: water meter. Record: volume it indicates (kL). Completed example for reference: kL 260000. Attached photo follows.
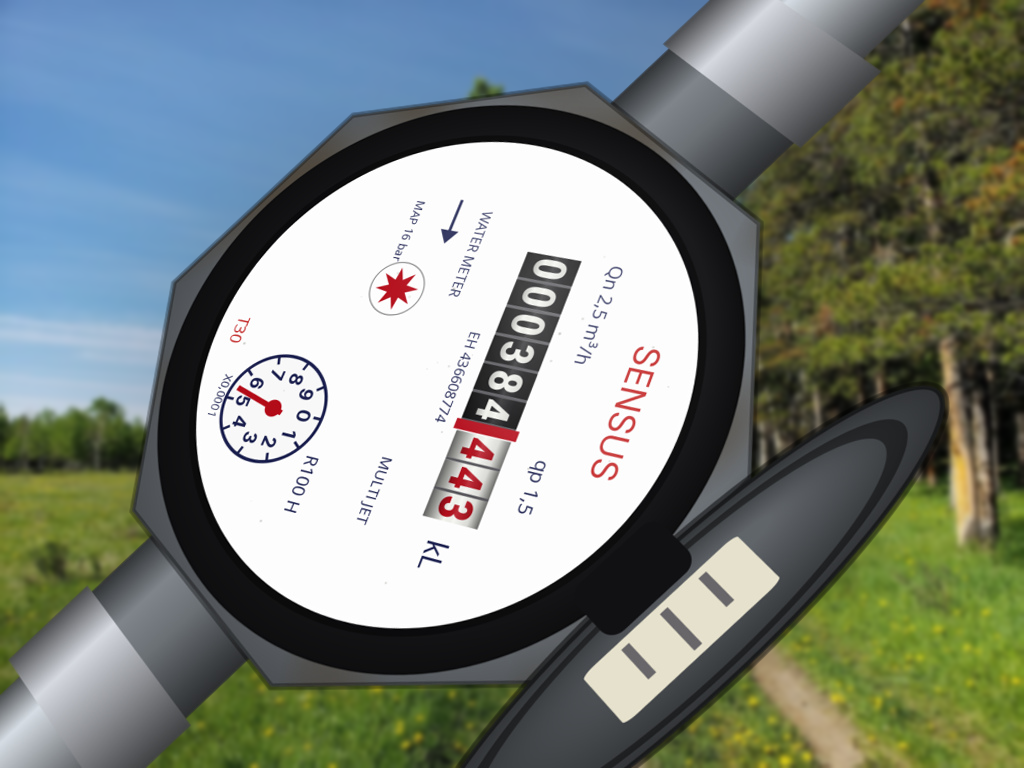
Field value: kL 384.4435
